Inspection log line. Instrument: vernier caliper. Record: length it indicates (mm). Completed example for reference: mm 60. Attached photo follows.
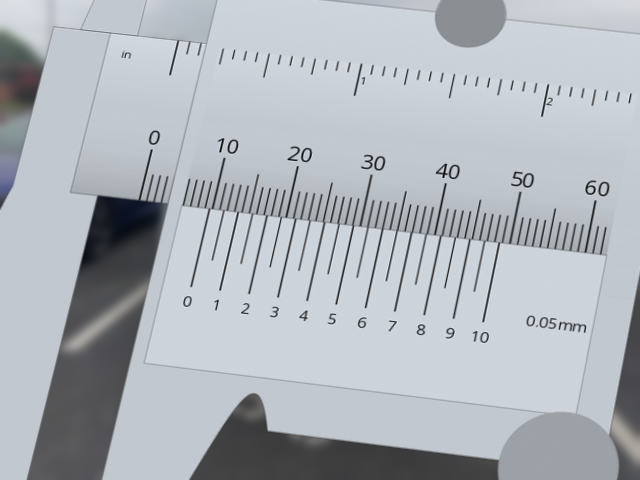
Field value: mm 9.6
